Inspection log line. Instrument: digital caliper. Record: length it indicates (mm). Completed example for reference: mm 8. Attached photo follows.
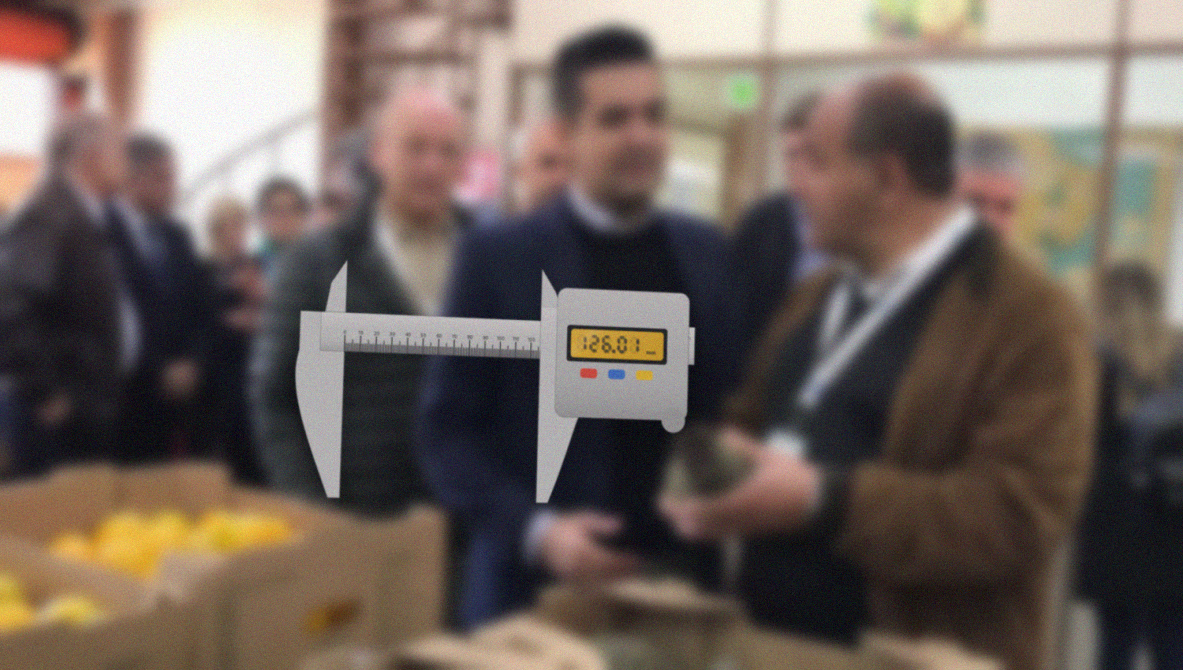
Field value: mm 126.01
